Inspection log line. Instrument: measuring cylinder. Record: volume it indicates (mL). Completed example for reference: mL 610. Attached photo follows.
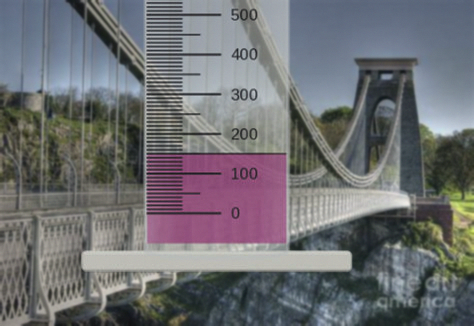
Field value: mL 150
